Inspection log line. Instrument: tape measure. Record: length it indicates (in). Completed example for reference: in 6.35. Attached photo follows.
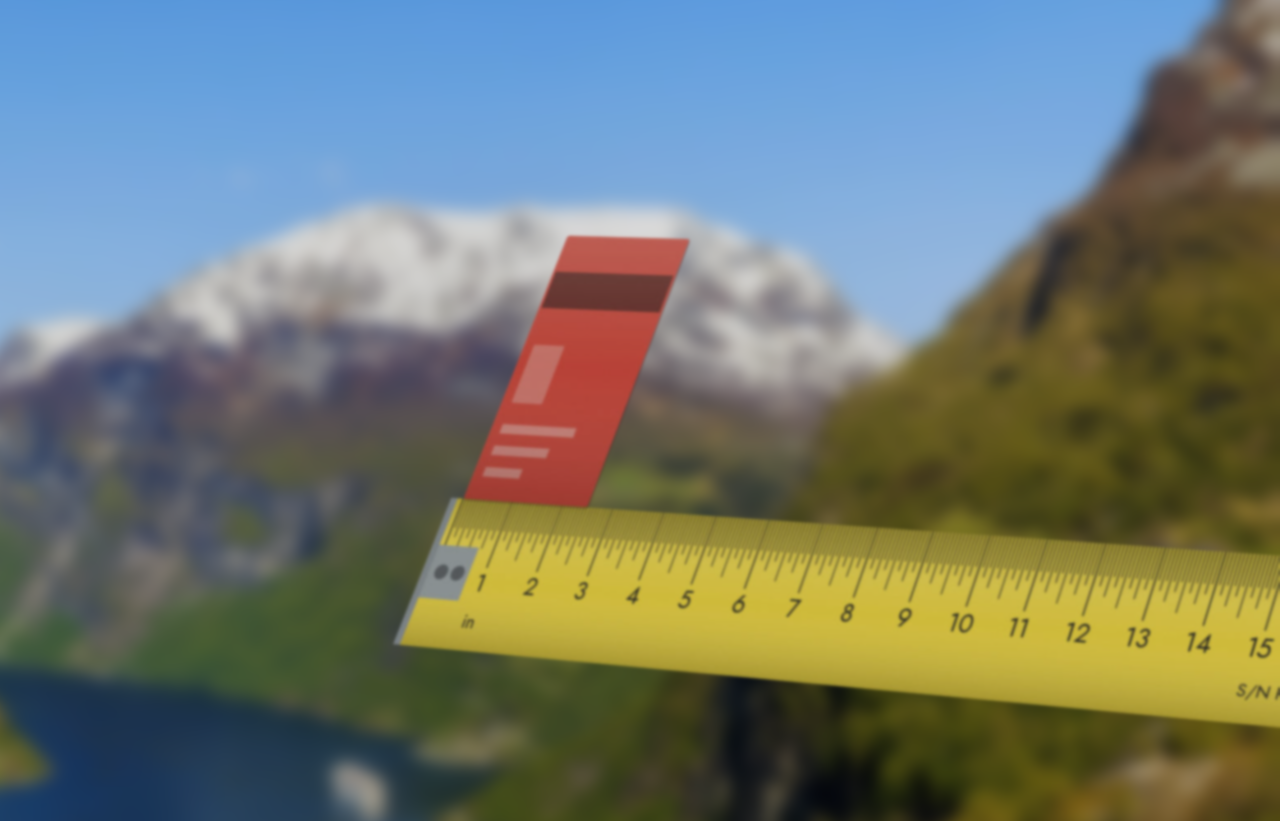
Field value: in 2.5
